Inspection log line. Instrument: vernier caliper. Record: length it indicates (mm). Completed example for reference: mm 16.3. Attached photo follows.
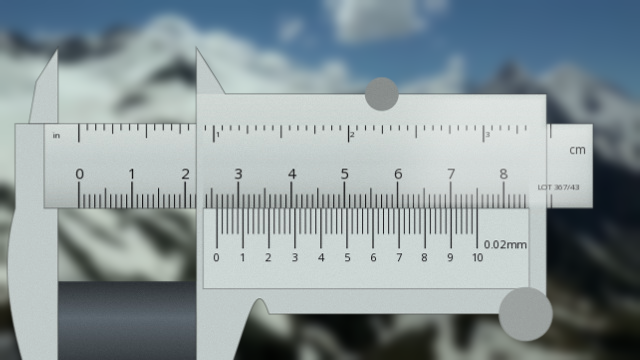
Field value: mm 26.0
